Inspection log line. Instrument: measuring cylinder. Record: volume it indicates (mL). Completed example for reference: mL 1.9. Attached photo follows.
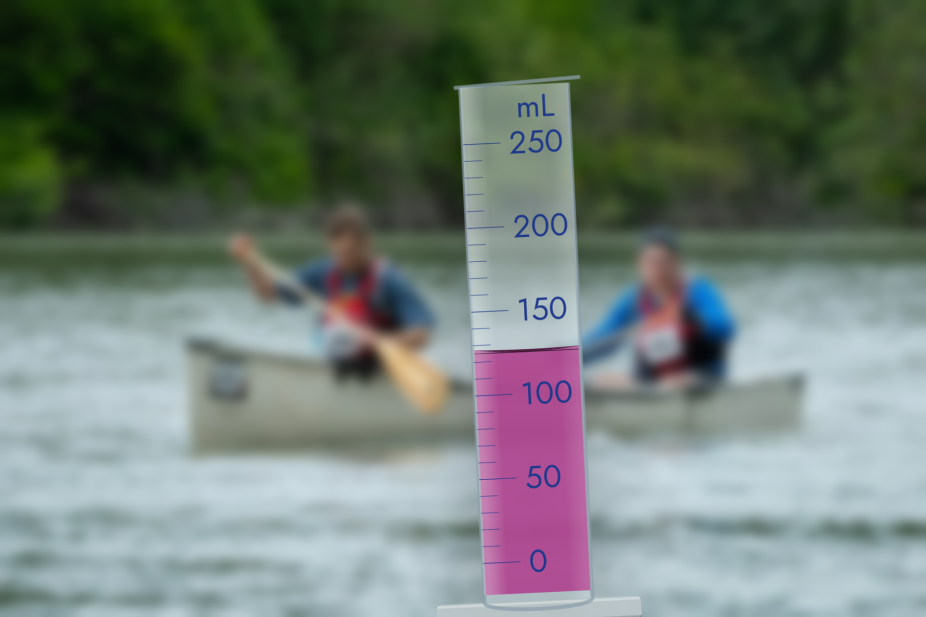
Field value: mL 125
